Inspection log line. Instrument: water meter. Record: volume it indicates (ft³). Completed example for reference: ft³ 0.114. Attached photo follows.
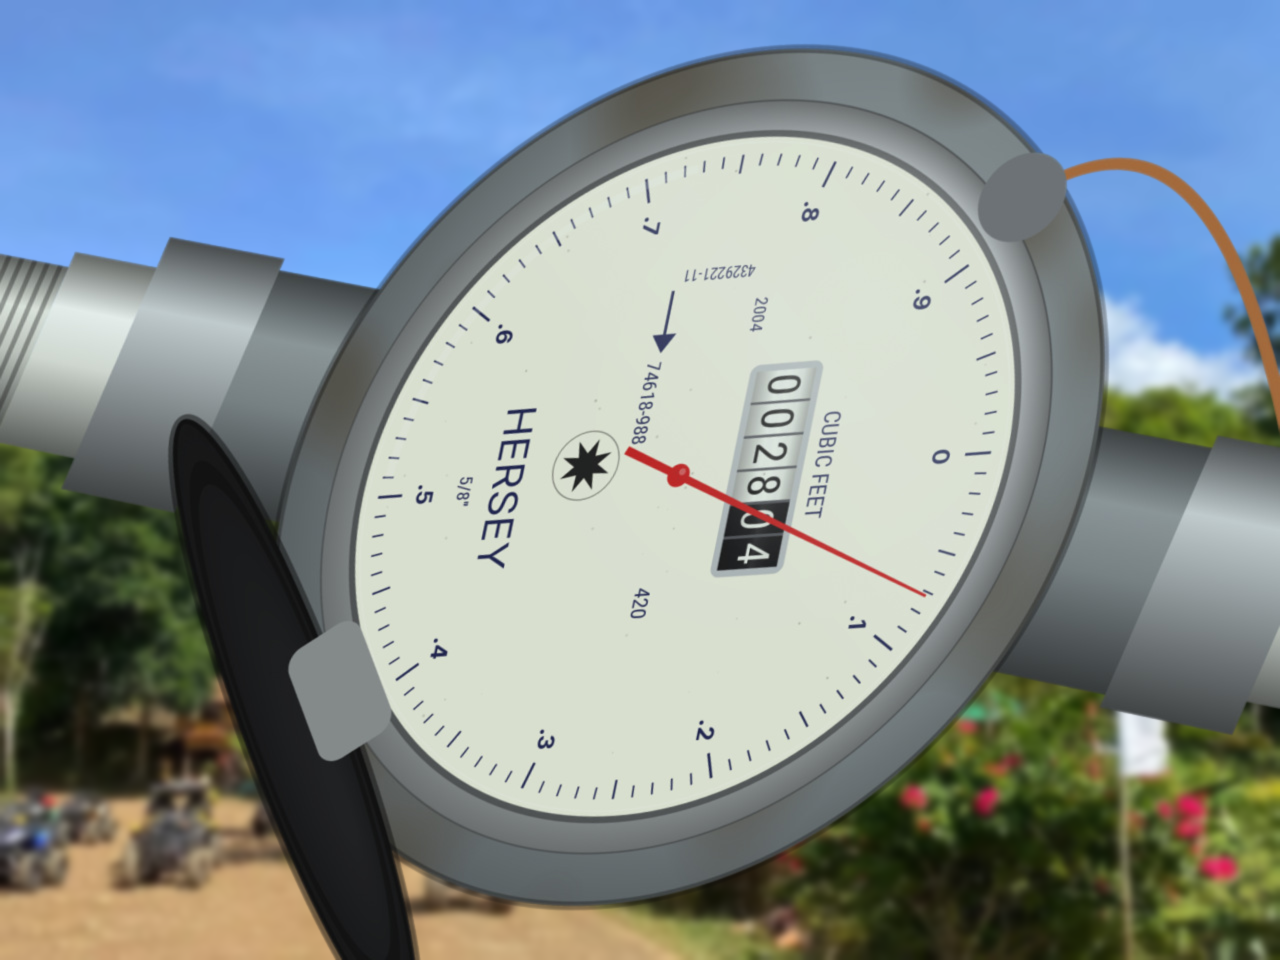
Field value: ft³ 2804.07
